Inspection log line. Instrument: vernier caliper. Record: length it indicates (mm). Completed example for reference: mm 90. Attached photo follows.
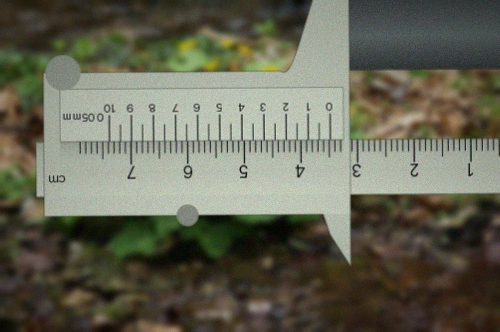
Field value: mm 34.8
